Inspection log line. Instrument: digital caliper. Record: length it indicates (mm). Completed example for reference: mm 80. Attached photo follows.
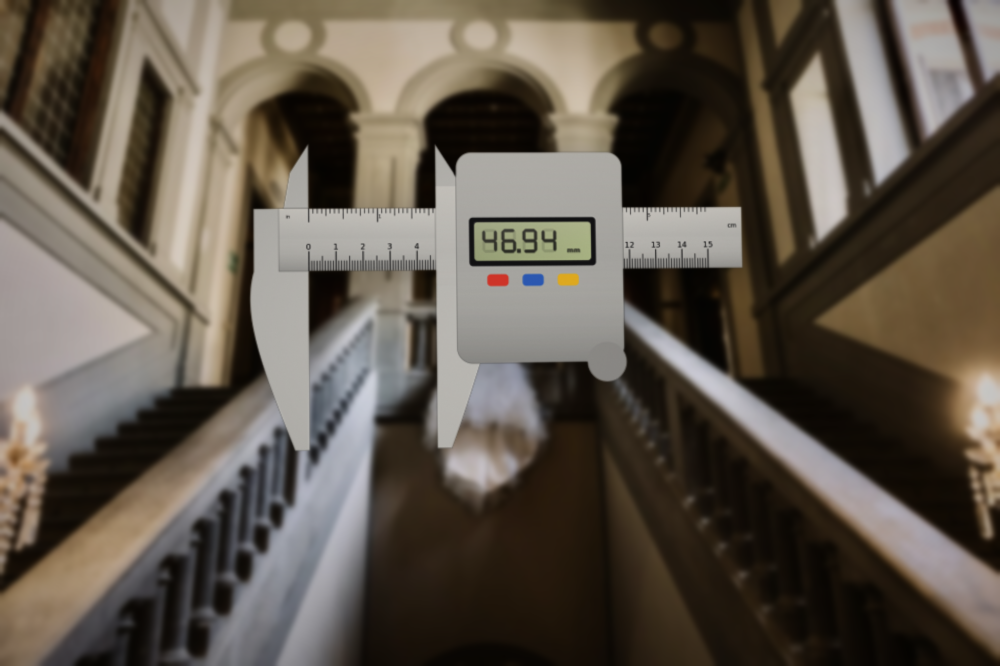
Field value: mm 46.94
